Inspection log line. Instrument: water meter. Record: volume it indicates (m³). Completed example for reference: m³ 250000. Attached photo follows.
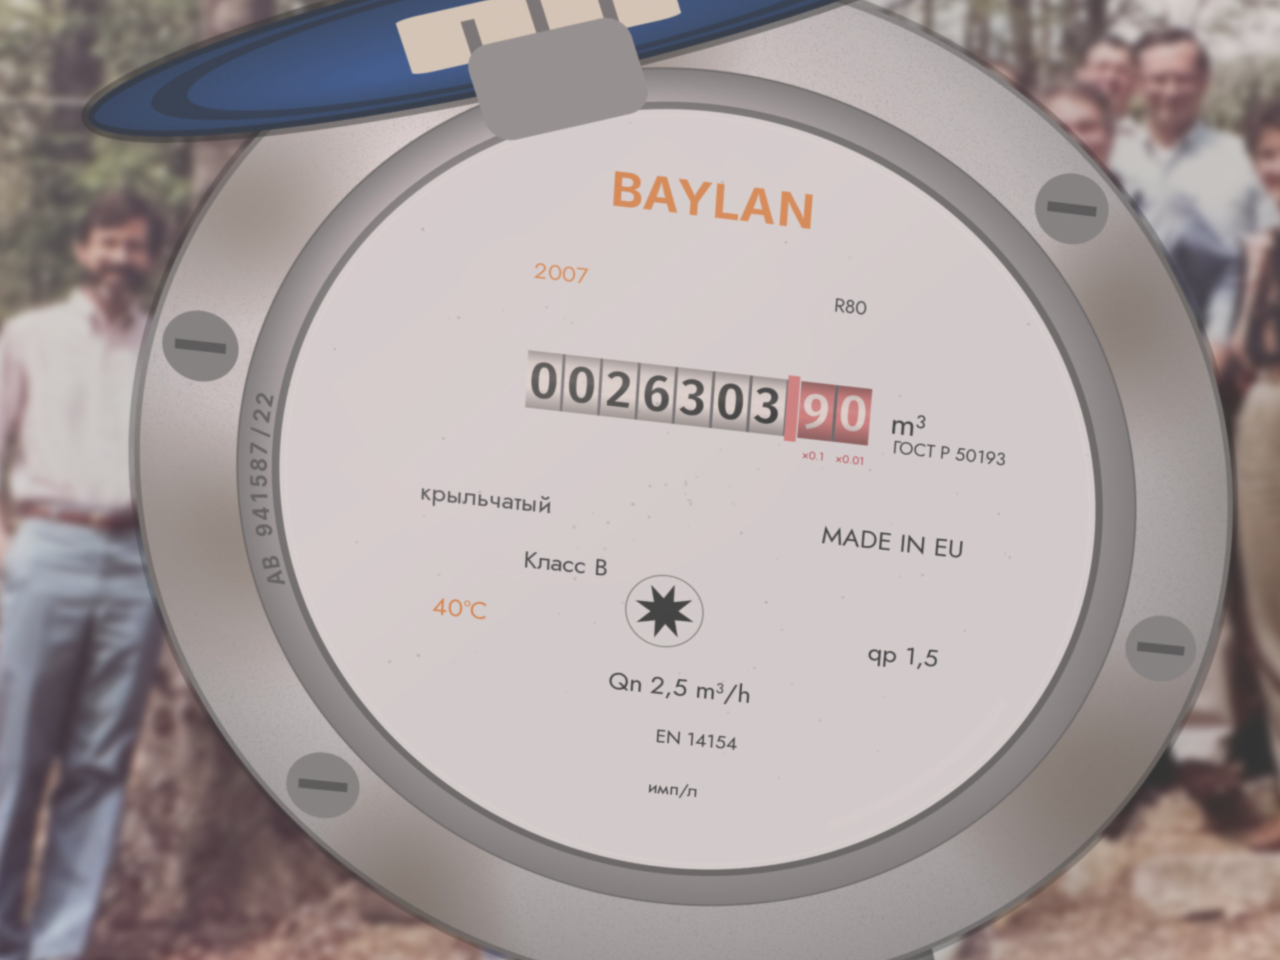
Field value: m³ 26303.90
